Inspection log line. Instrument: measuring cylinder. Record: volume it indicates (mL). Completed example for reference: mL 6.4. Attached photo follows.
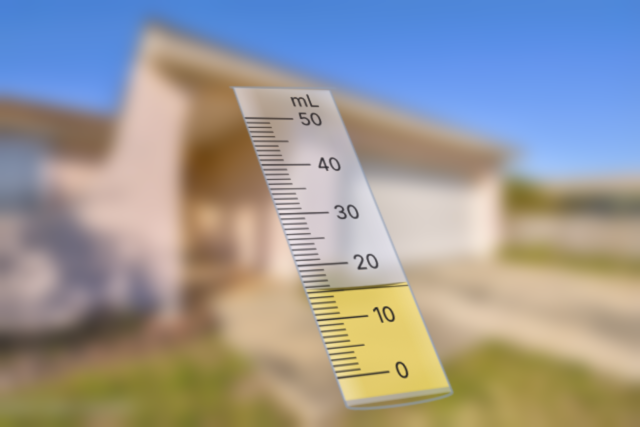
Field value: mL 15
